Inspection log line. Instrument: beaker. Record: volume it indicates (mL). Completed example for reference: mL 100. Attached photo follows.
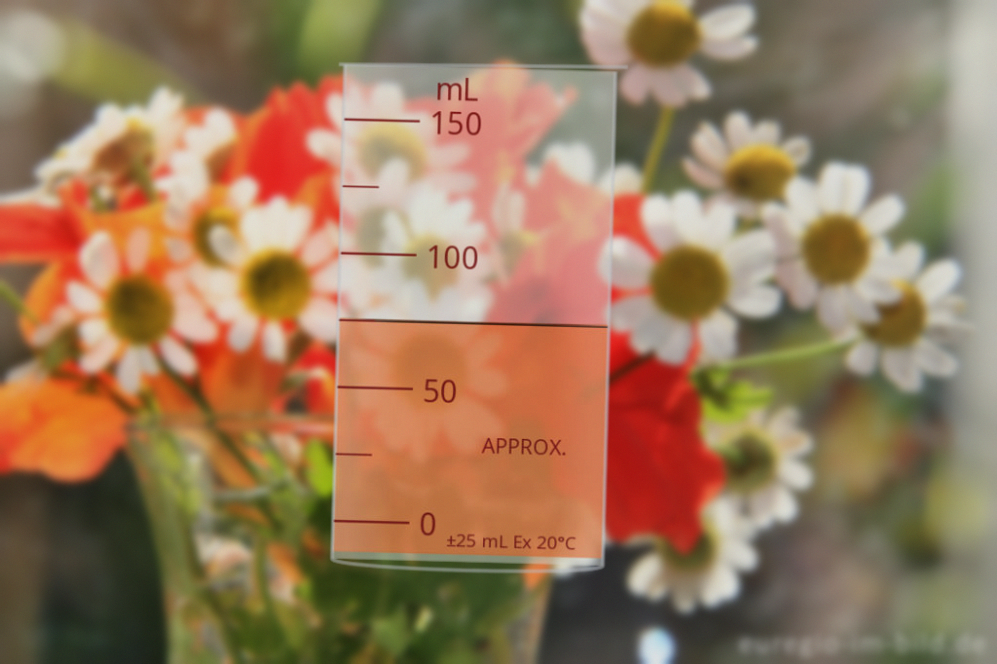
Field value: mL 75
